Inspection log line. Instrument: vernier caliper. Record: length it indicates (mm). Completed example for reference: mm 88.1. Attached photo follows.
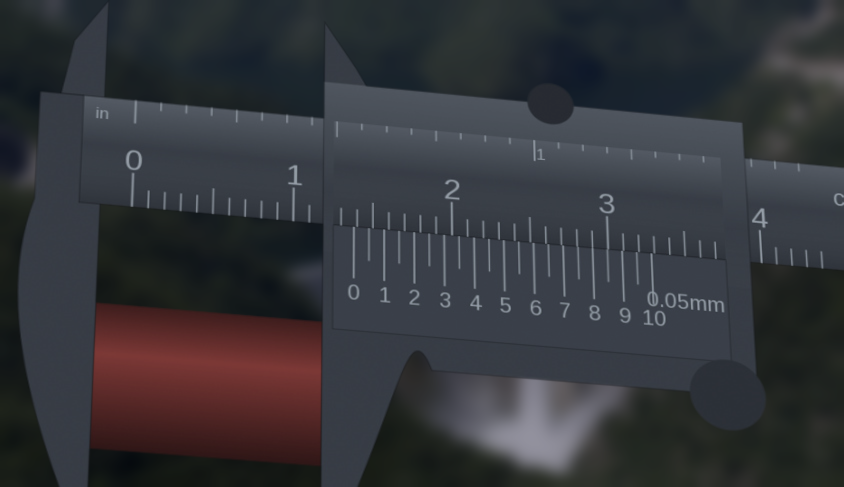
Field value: mm 13.8
